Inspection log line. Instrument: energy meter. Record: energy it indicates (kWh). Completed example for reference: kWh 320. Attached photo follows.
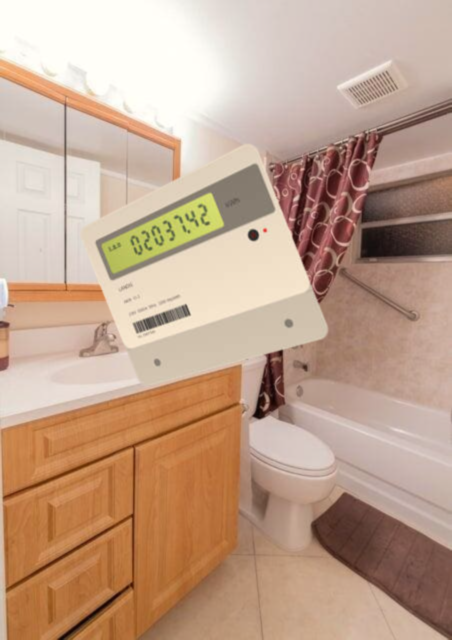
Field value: kWh 2037.42
